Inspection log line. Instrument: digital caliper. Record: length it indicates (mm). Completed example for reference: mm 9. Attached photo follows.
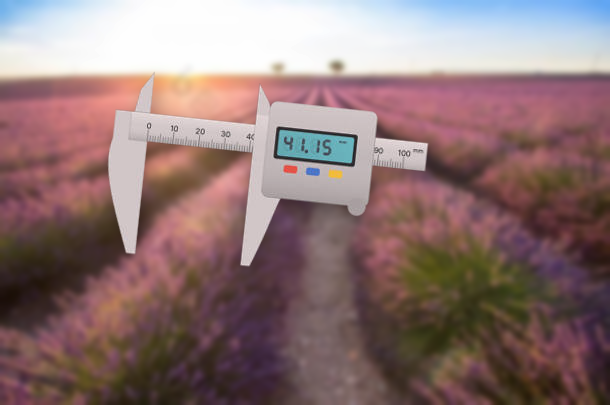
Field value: mm 41.15
